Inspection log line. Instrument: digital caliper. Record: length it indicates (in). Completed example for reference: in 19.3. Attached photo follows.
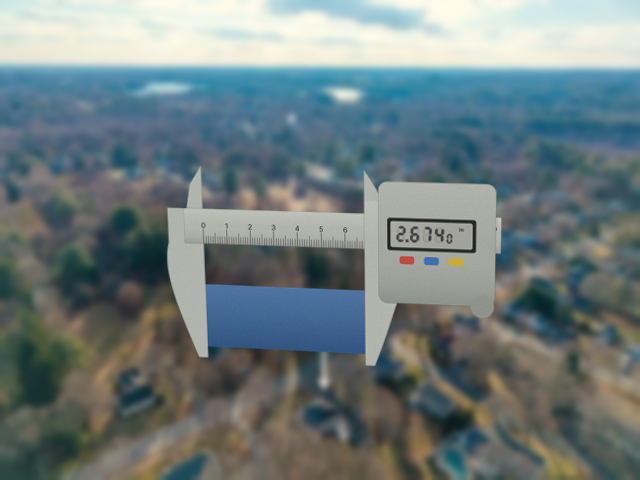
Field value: in 2.6740
